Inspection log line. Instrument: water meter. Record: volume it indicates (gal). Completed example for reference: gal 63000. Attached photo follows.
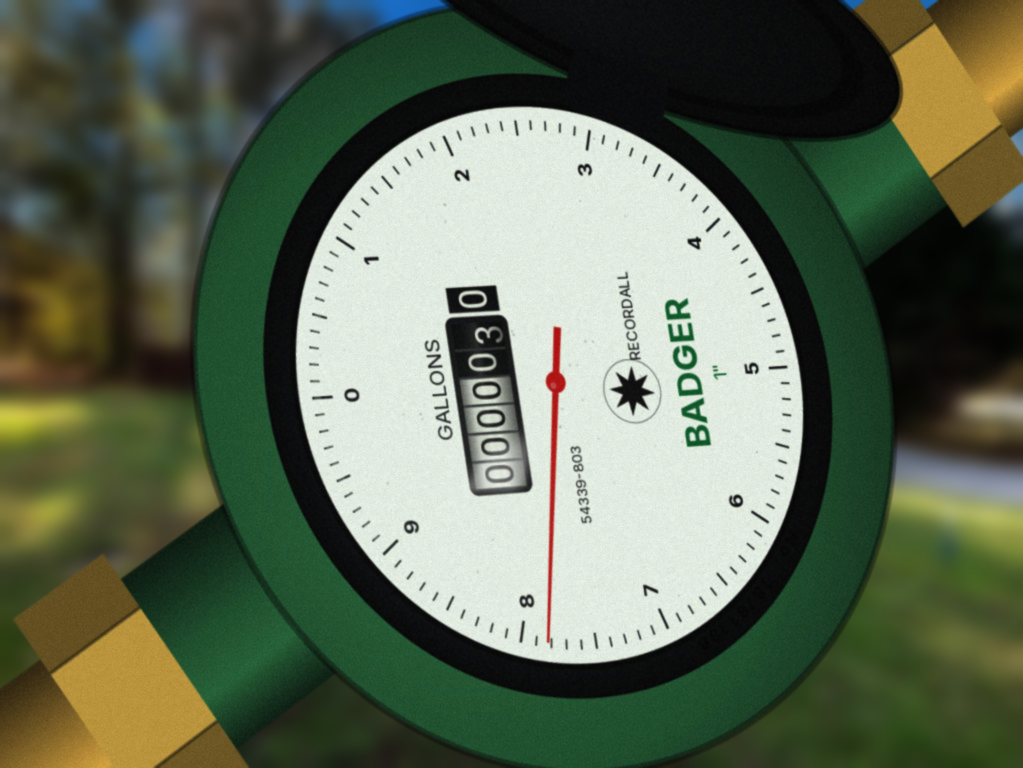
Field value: gal 27.8
